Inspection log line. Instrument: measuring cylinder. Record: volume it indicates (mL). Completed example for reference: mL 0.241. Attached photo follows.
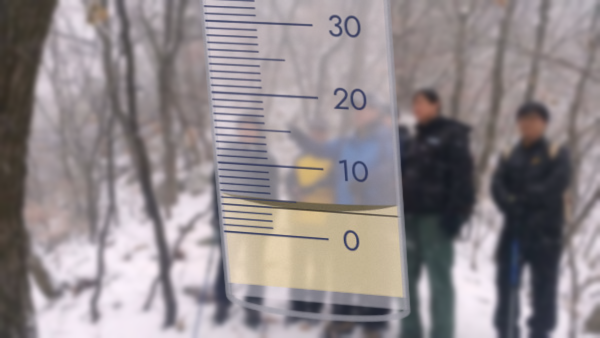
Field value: mL 4
